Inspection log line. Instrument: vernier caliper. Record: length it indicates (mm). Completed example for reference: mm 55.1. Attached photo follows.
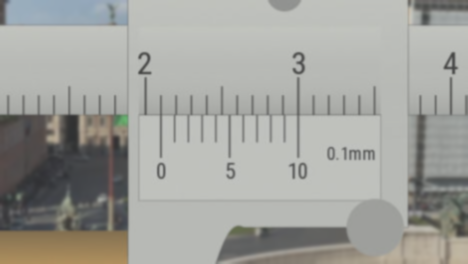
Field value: mm 21.0
